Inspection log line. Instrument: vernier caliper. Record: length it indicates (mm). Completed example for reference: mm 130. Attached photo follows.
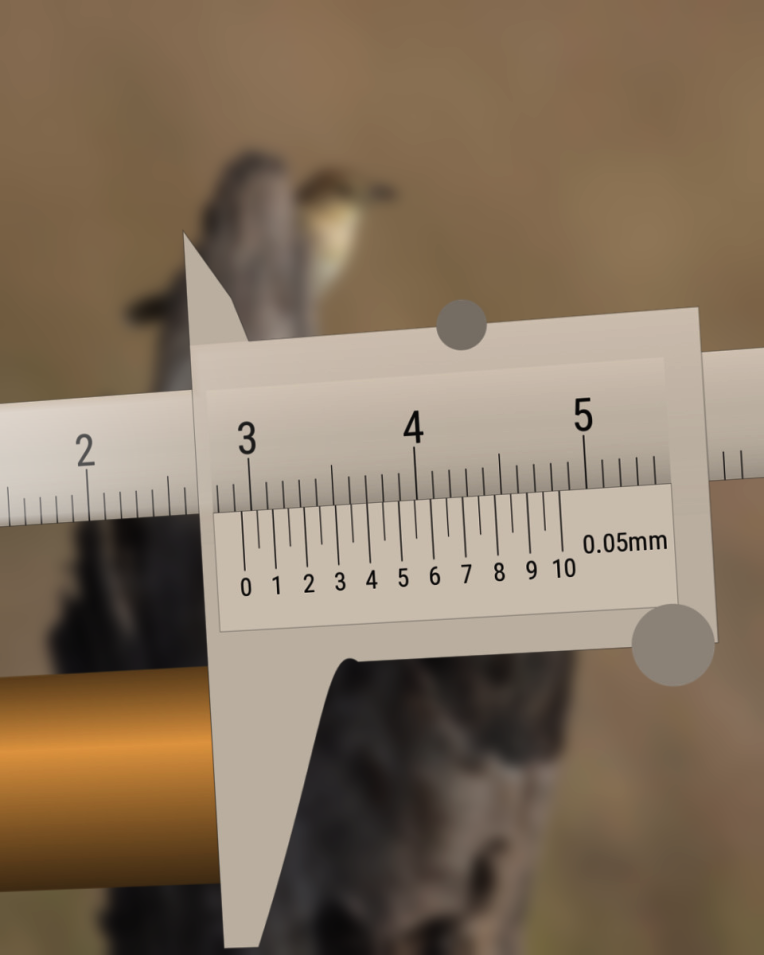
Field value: mm 29.4
